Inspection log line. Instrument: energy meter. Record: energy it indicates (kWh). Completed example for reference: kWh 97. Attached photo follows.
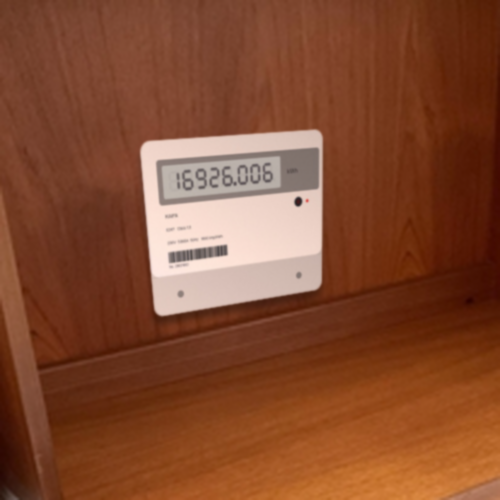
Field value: kWh 16926.006
